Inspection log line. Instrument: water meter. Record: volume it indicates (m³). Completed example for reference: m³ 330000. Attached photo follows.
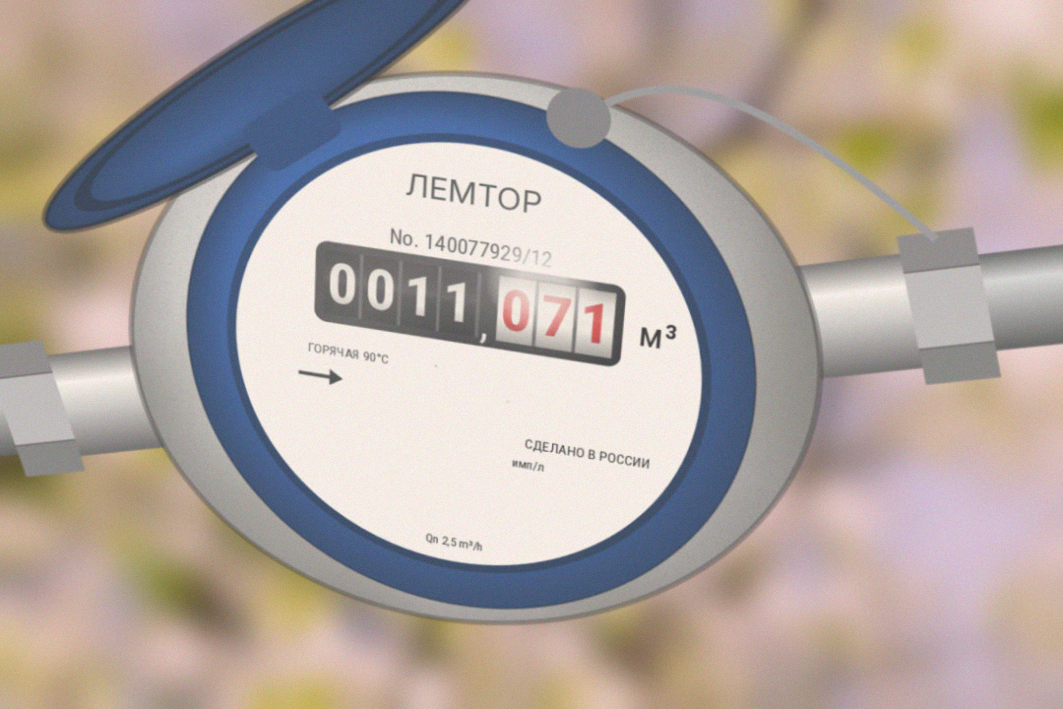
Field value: m³ 11.071
